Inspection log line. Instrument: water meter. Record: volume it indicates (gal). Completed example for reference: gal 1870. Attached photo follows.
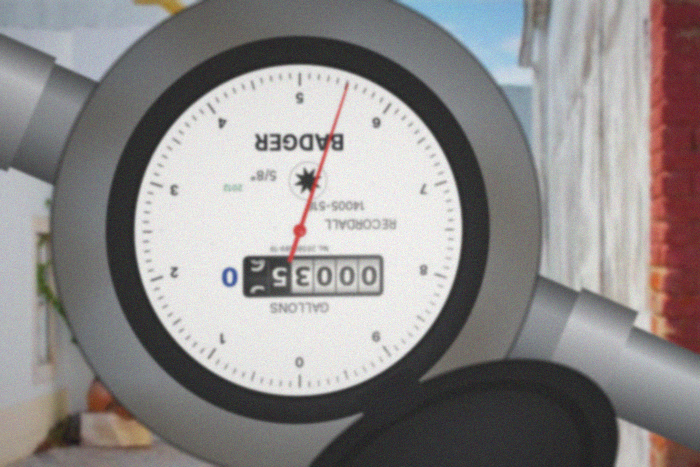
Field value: gal 3555.5
